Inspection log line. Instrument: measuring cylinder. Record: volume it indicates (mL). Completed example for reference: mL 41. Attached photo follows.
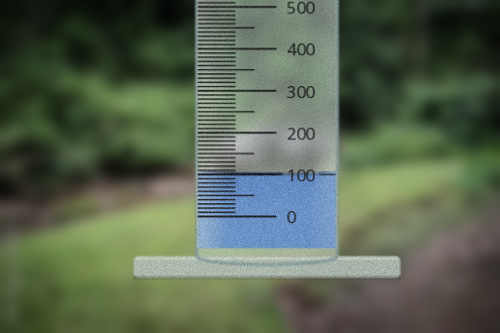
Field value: mL 100
